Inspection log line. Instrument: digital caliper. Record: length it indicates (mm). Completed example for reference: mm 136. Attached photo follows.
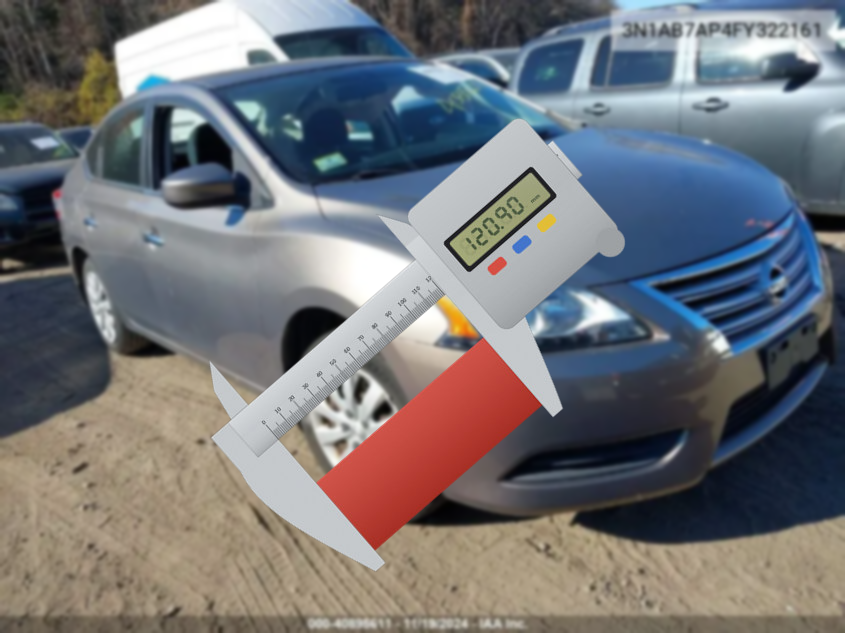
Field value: mm 120.90
